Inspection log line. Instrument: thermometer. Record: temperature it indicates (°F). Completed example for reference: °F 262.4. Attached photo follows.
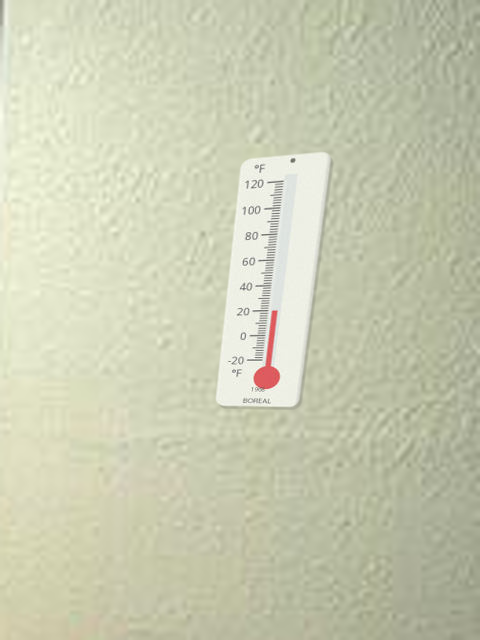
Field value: °F 20
